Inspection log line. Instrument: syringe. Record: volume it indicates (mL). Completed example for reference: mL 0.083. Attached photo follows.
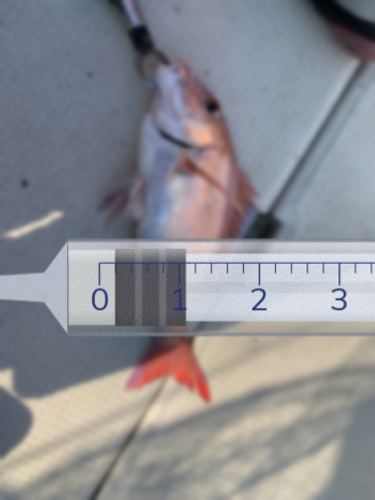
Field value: mL 0.2
